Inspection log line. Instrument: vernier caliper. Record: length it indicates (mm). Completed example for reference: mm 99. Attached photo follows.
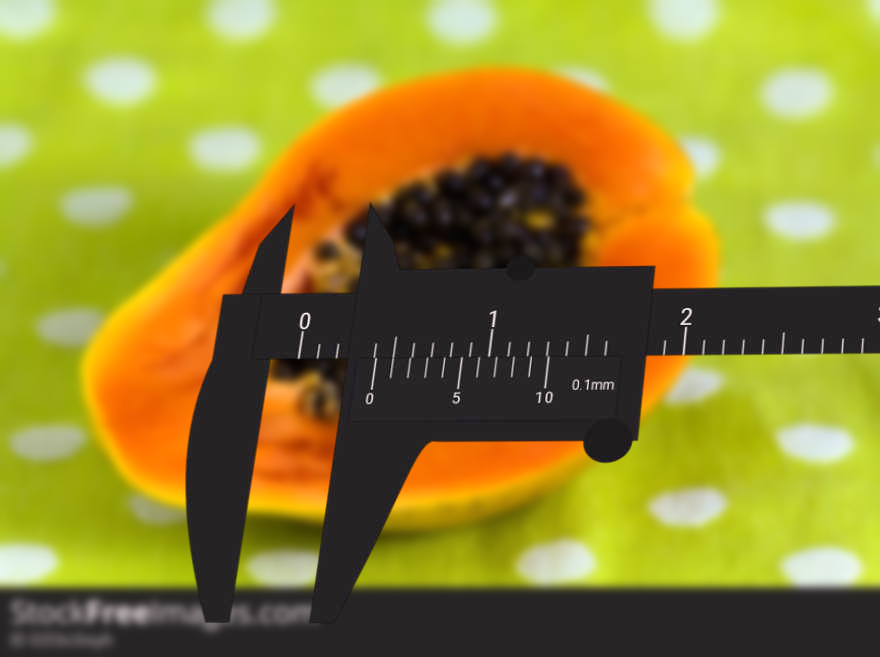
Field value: mm 4.1
